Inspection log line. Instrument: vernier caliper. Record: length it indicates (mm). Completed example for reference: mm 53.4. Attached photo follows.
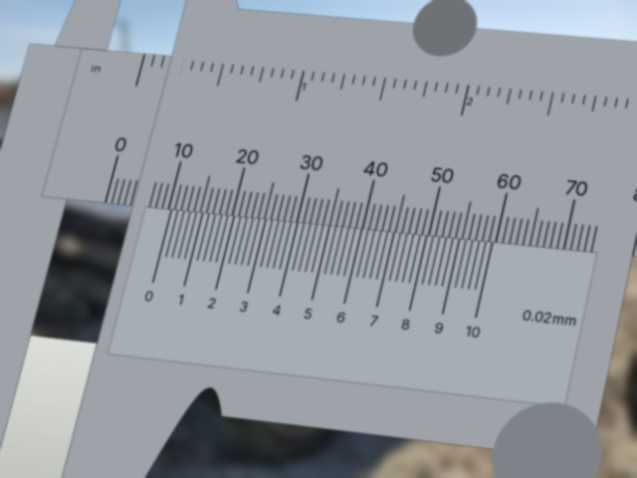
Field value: mm 10.5
